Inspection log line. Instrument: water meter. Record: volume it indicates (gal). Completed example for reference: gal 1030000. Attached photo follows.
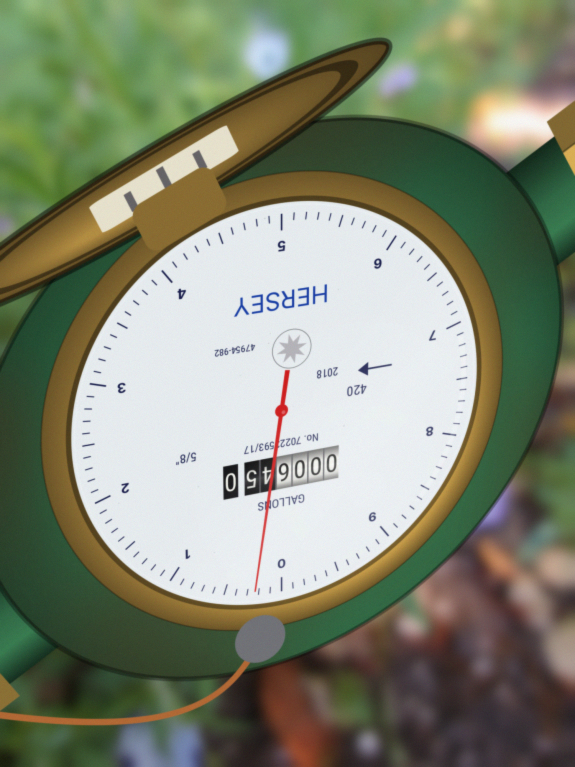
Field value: gal 6450.2
